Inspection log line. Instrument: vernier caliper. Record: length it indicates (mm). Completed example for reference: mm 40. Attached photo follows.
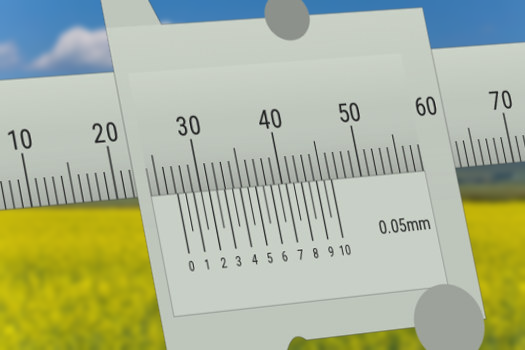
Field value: mm 27.2
